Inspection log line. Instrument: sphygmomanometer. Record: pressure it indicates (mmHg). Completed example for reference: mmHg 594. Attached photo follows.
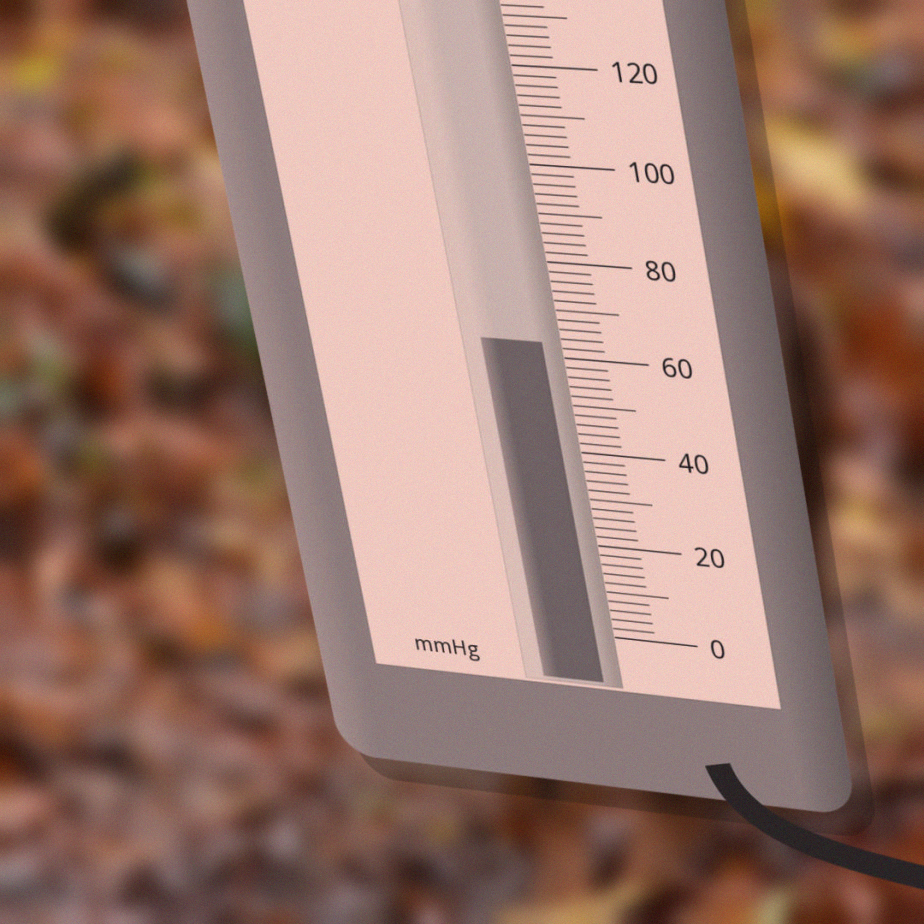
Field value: mmHg 63
